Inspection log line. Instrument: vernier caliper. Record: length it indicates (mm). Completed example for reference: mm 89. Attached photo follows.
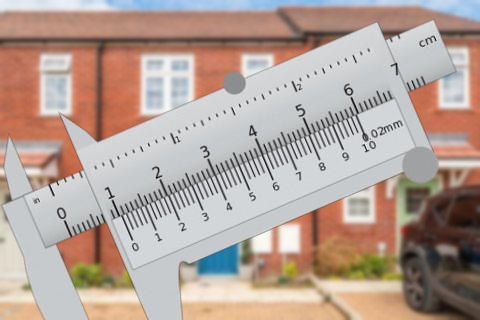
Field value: mm 10.5
